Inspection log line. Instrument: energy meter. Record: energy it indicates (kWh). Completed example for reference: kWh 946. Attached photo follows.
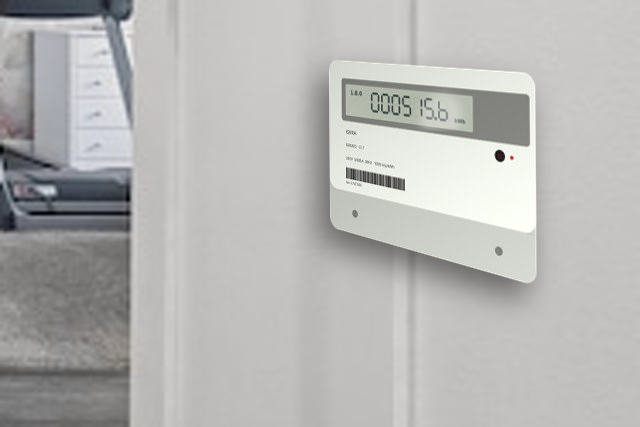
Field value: kWh 515.6
